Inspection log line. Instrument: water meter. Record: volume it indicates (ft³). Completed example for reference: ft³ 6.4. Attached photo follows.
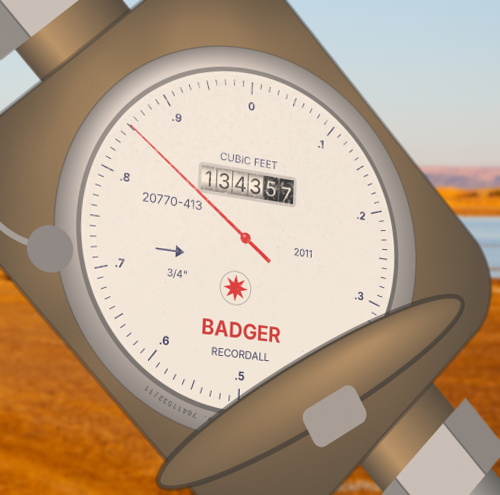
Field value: ft³ 134356.85
